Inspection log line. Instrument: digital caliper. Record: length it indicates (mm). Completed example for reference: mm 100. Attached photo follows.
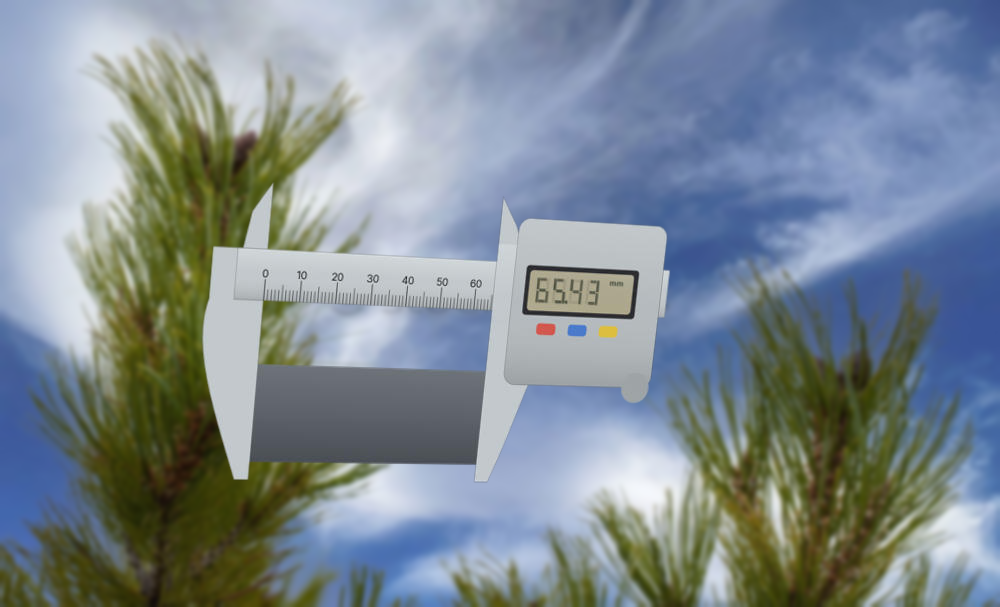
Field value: mm 65.43
